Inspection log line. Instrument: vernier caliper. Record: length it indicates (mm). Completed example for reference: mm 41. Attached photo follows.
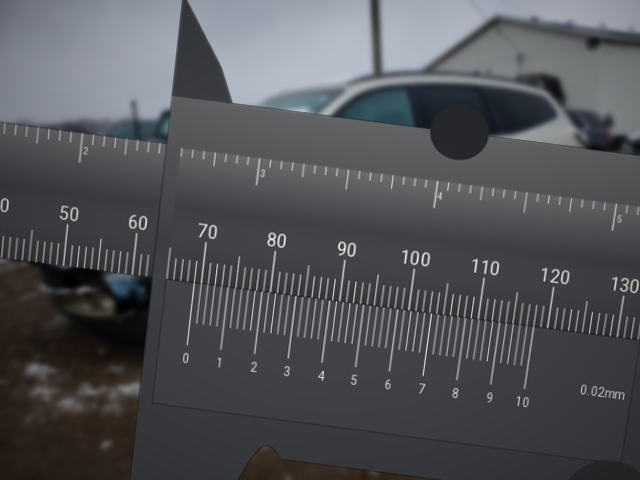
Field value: mm 69.0
